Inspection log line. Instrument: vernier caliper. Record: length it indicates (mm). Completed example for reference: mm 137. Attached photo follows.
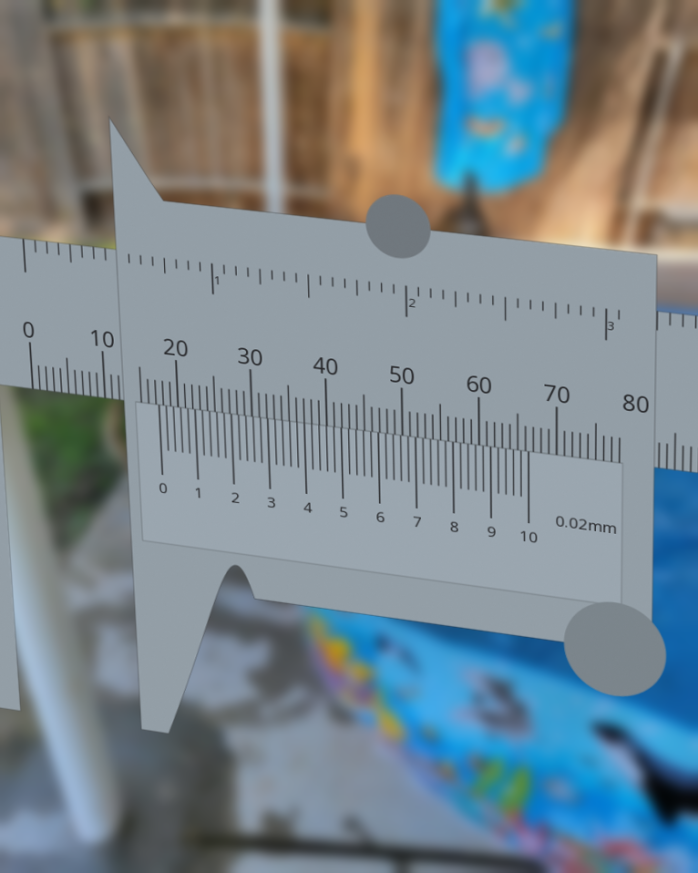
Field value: mm 17.4
